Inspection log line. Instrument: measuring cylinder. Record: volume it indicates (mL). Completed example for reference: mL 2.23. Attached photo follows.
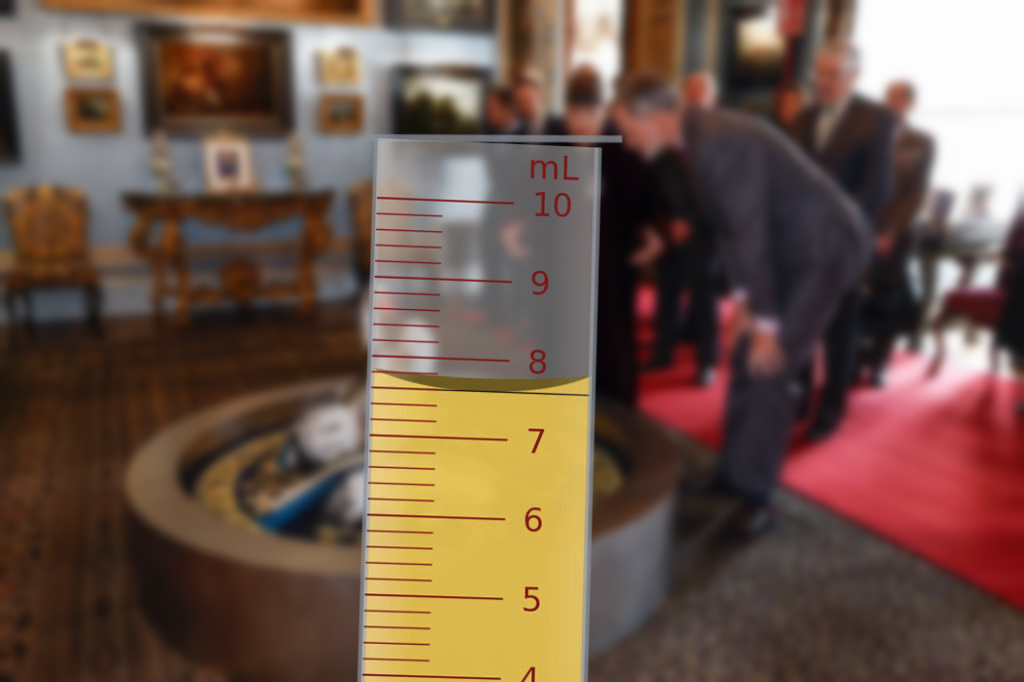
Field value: mL 7.6
